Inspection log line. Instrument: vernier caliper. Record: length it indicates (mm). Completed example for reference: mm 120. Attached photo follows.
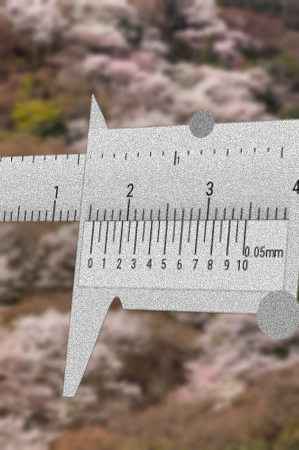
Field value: mm 15.6
